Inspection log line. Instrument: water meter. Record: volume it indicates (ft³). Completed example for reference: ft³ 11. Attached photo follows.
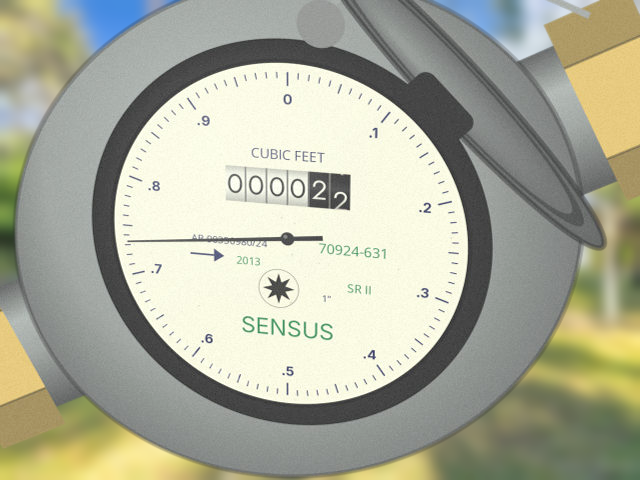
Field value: ft³ 21.73
